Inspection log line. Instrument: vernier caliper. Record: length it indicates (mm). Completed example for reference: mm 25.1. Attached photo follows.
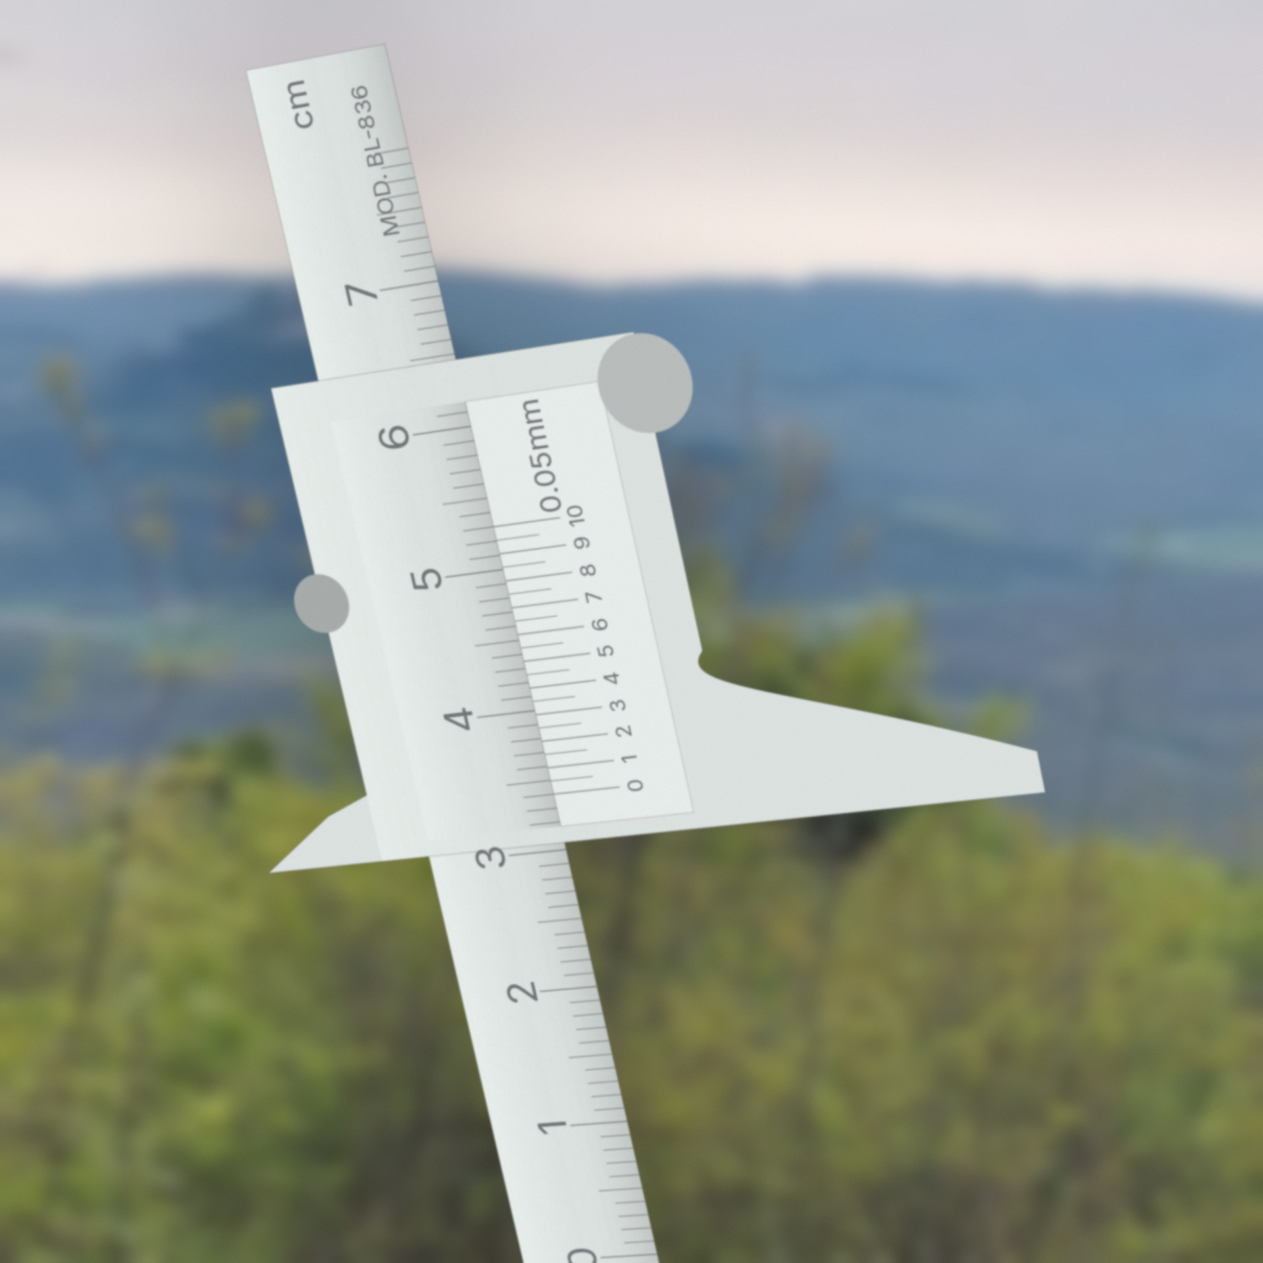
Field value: mm 34.0
